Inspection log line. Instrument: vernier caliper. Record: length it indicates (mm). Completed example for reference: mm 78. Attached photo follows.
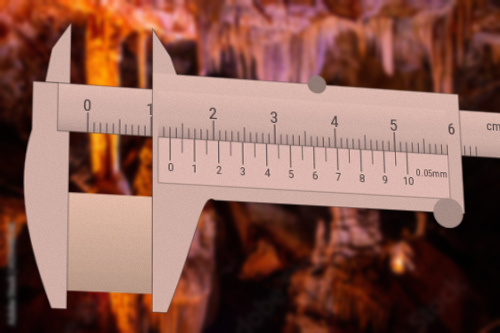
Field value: mm 13.0
